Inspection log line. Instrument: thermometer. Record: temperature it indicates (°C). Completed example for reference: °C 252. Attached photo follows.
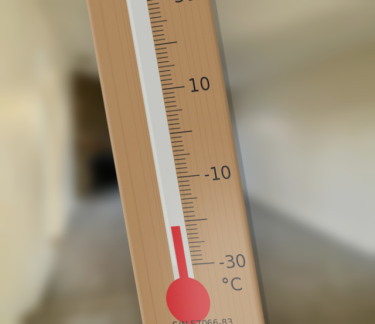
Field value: °C -21
